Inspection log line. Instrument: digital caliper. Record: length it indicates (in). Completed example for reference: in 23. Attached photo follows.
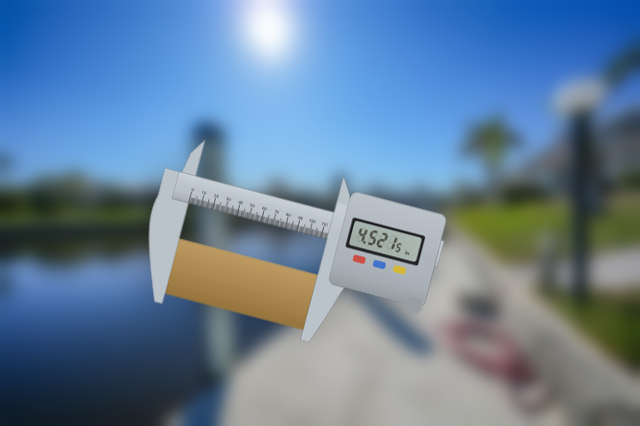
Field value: in 4.5215
